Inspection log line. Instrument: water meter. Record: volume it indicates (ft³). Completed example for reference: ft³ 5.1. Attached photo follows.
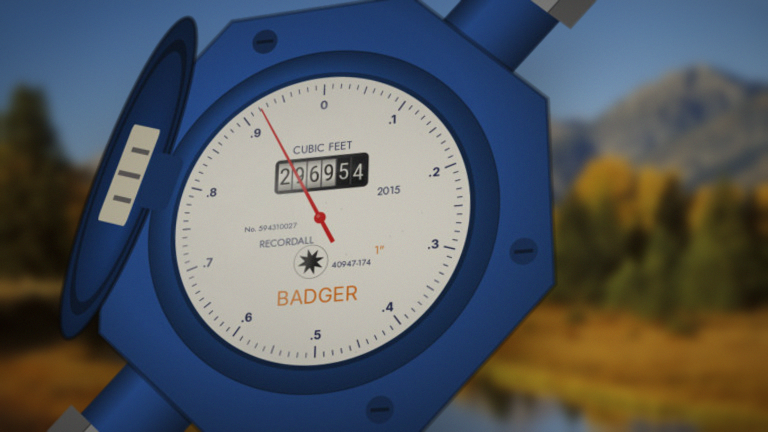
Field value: ft³ 296953.92
